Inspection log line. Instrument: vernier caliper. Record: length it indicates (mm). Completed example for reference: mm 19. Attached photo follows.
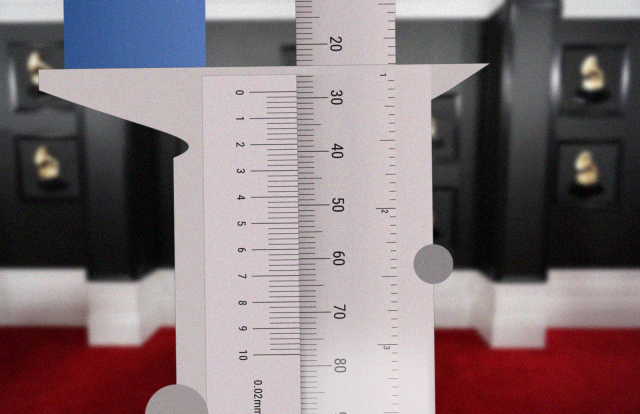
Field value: mm 28.8
